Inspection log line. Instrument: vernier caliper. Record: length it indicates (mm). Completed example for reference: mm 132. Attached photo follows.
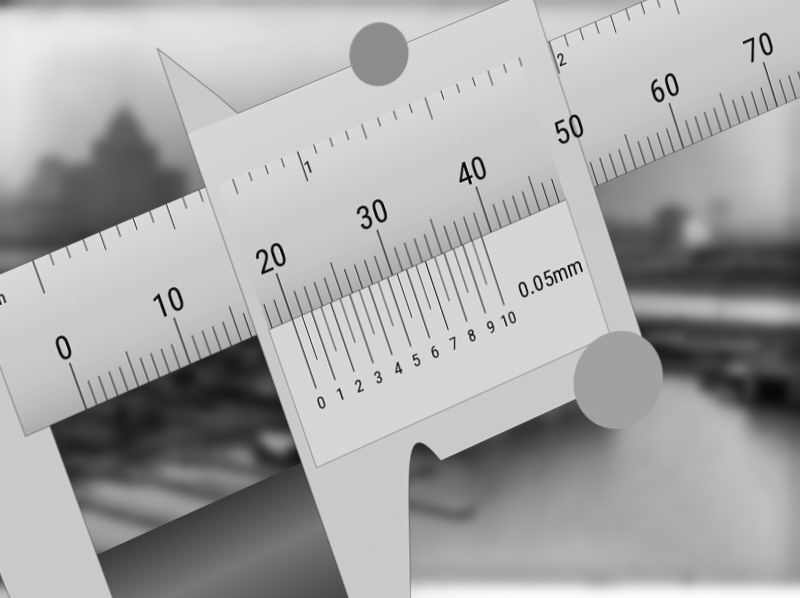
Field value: mm 20.0
